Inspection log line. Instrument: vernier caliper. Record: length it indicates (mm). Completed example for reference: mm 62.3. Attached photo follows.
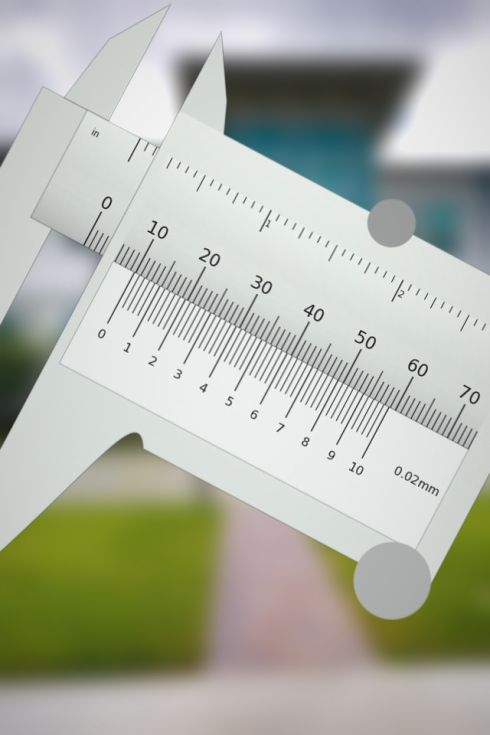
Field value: mm 9.8
